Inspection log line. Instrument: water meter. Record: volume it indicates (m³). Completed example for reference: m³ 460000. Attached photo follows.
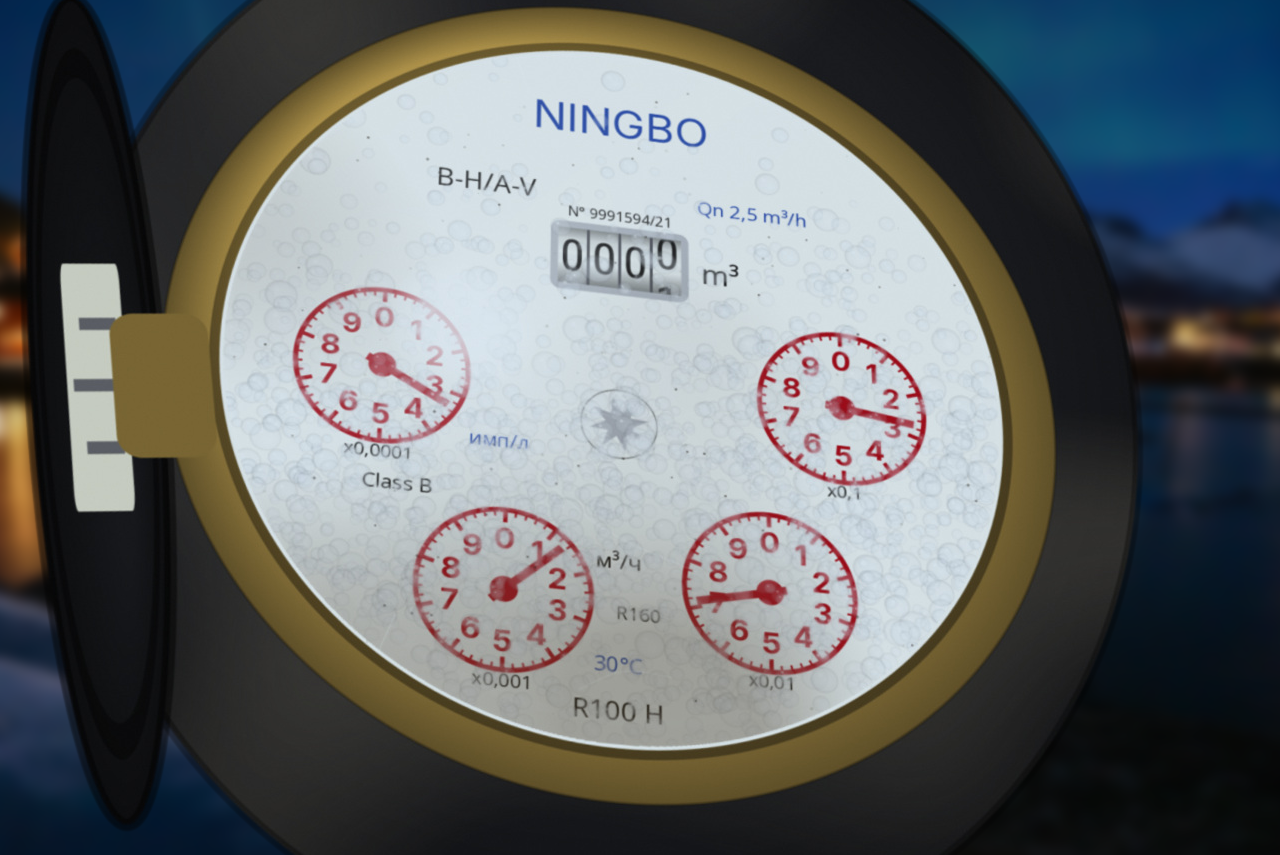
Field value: m³ 0.2713
